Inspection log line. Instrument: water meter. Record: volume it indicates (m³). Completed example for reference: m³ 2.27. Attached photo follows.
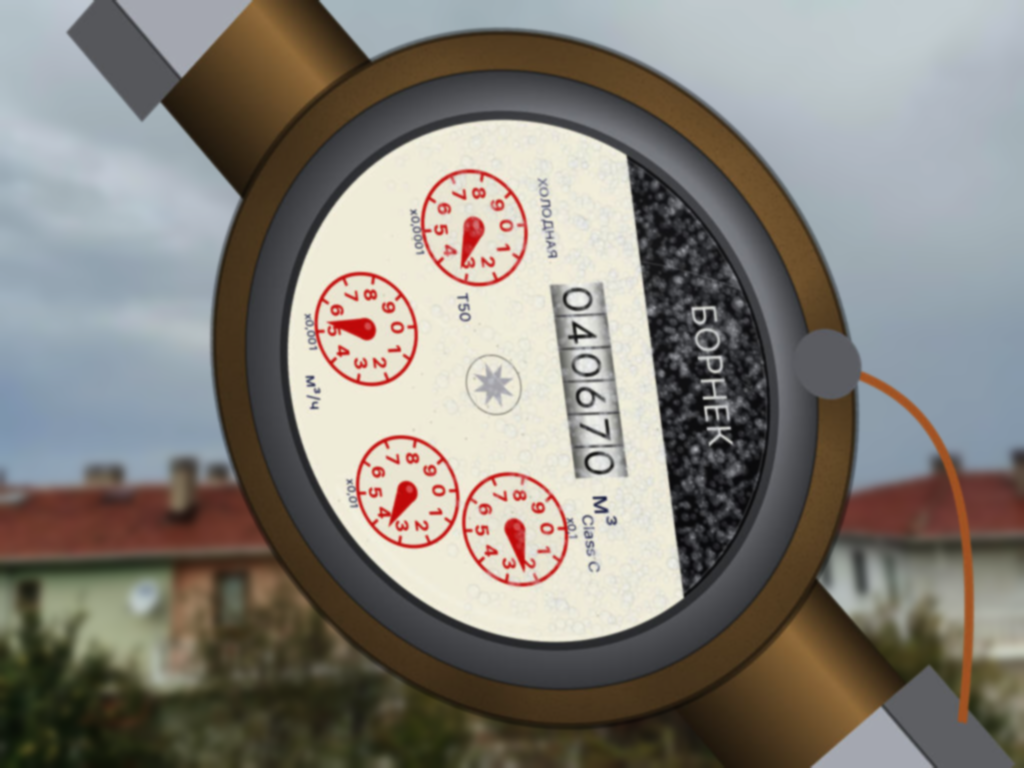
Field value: m³ 40670.2353
